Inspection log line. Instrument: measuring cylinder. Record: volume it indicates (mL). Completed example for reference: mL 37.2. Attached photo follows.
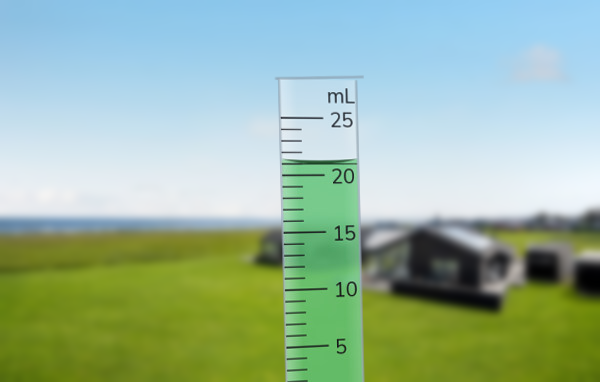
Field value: mL 21
